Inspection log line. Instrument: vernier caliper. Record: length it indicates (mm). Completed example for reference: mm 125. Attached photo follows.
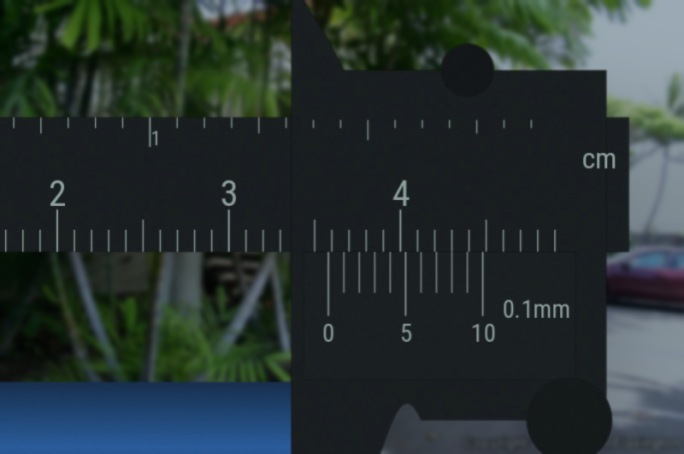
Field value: mm 35.8
